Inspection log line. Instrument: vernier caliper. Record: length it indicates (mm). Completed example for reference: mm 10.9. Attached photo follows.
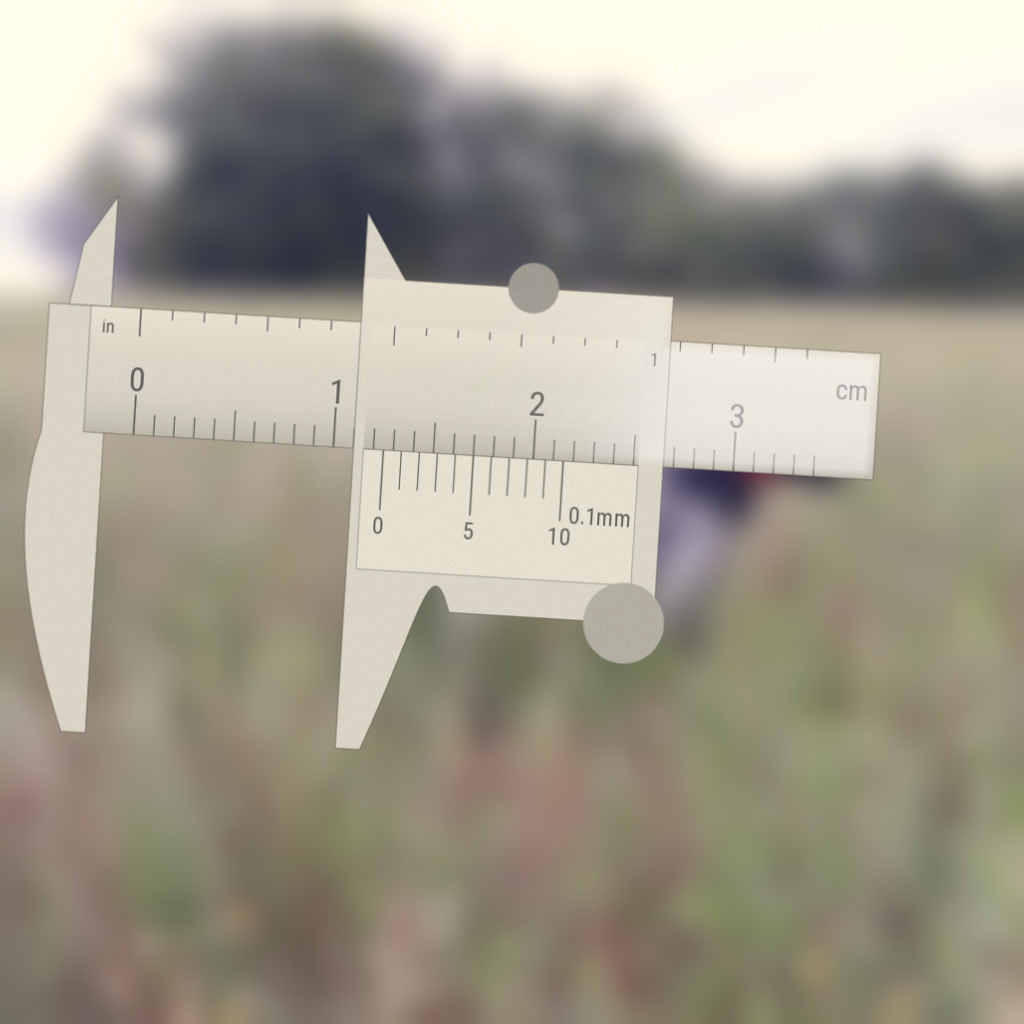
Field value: mm 12.5
